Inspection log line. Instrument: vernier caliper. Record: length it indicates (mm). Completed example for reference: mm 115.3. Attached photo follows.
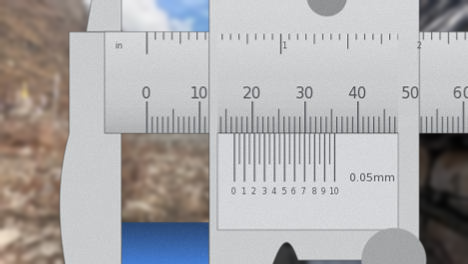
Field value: mm 16.6
